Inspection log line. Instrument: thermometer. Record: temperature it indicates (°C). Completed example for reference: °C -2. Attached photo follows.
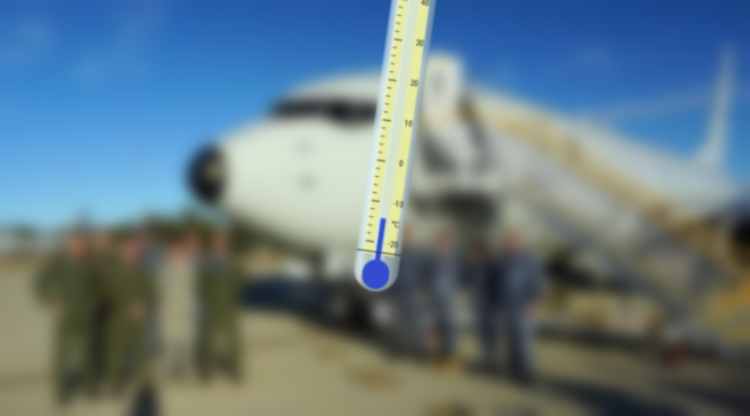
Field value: °C -14
